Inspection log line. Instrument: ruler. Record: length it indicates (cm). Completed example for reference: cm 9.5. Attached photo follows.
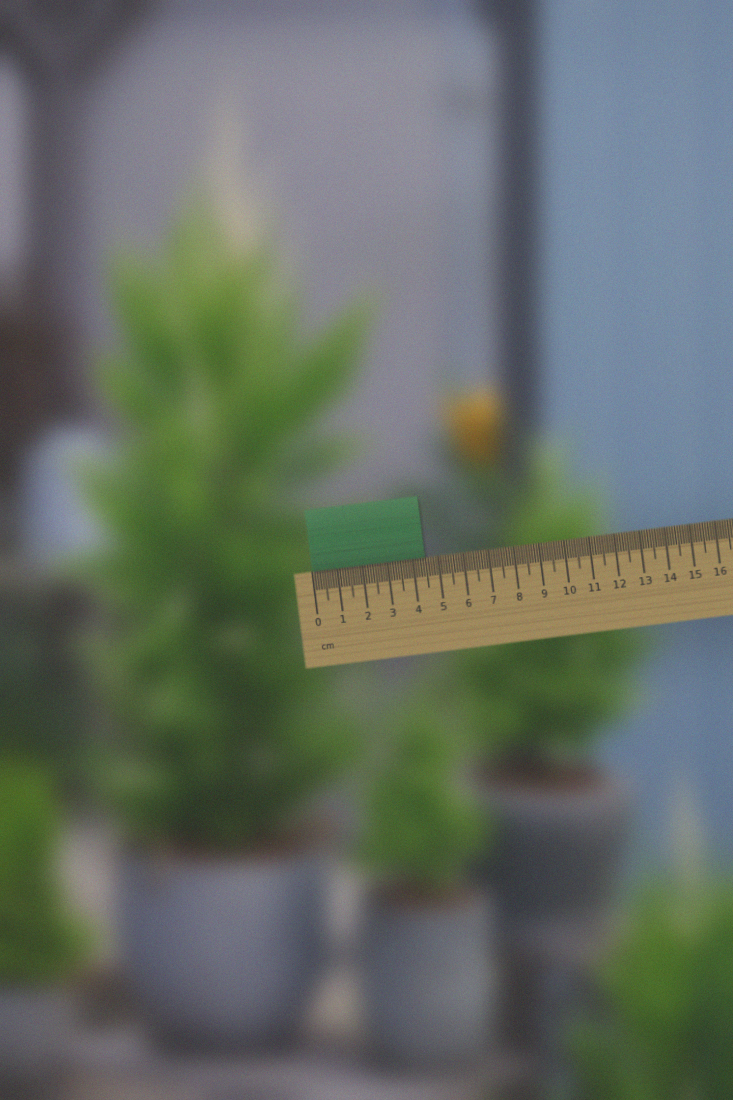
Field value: cm 4.5
